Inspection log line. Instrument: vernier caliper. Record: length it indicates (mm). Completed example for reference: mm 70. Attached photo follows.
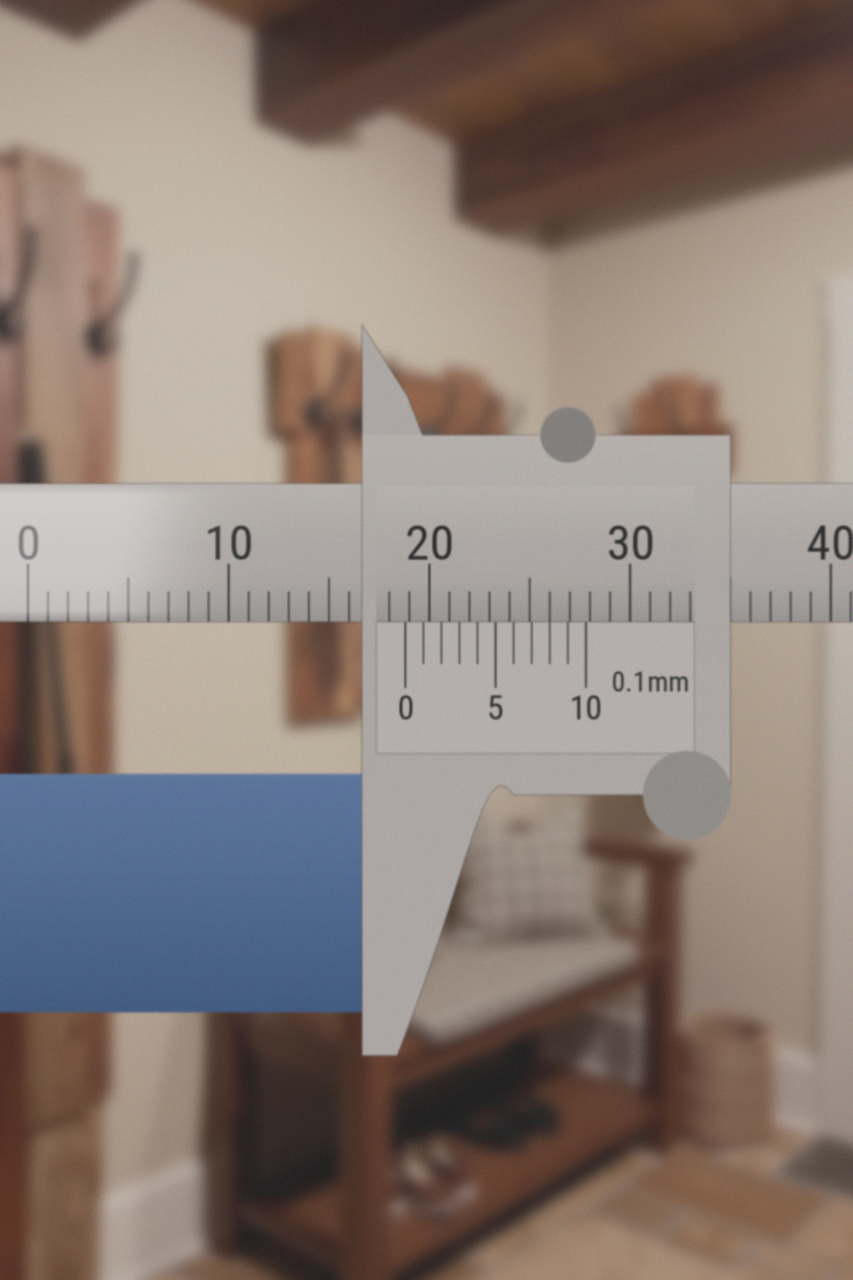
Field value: mm 18.8
